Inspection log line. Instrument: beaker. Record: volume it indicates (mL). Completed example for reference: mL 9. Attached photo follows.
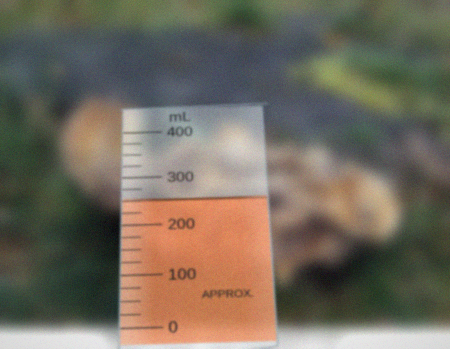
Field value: mL 250
